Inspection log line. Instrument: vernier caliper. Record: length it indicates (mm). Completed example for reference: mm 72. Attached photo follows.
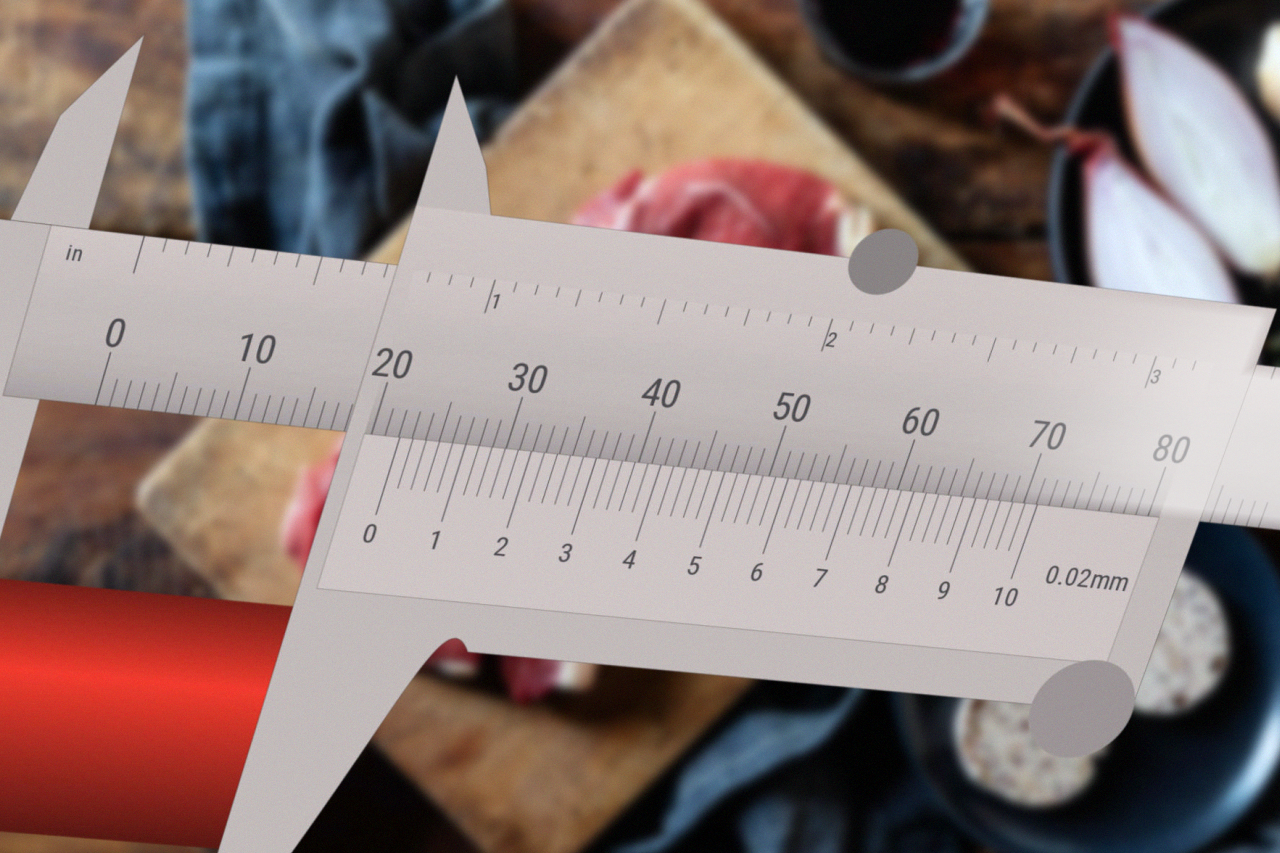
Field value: mm 22.1
